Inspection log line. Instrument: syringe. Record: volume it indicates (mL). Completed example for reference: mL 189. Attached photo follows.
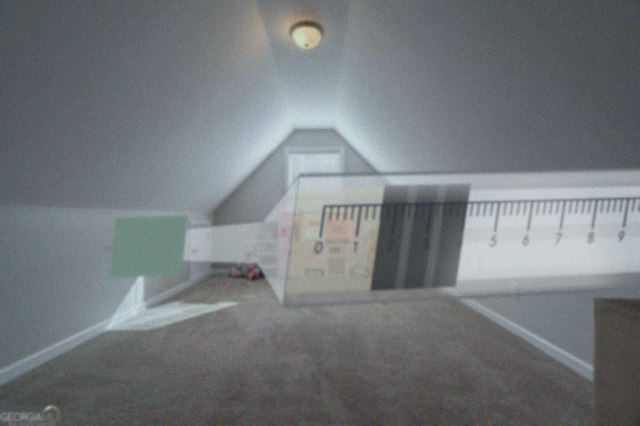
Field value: mL 1.6
